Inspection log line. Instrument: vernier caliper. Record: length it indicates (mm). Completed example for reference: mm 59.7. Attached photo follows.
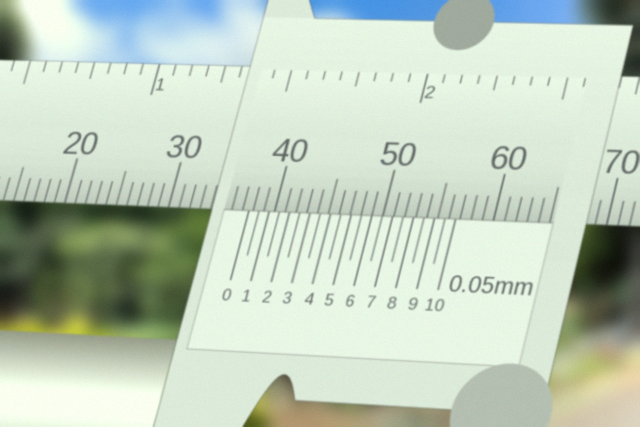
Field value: mm 37.6
